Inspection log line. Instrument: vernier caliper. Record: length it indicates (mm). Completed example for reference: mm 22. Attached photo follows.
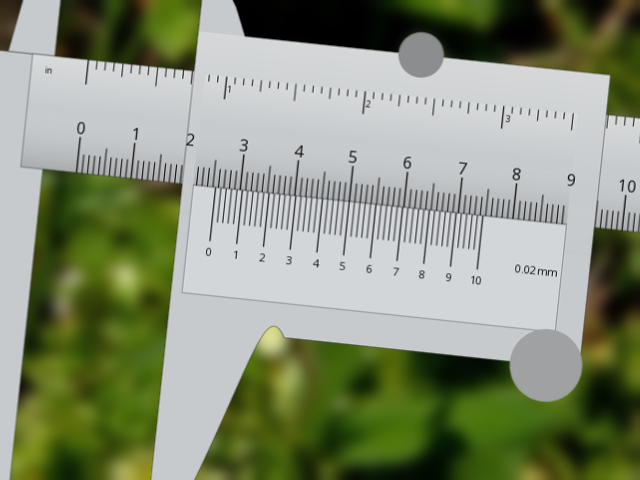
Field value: mm 25.5
